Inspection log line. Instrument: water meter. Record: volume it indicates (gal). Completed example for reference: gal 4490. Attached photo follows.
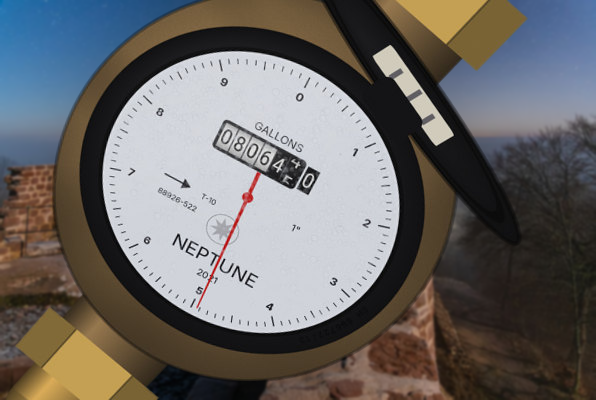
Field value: gal 806444.9
